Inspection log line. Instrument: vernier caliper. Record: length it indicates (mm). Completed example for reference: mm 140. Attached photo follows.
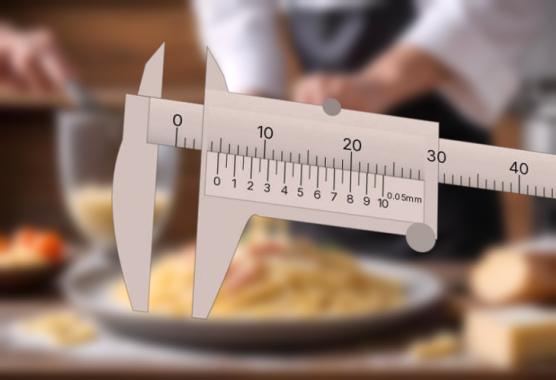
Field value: mm 4.8
